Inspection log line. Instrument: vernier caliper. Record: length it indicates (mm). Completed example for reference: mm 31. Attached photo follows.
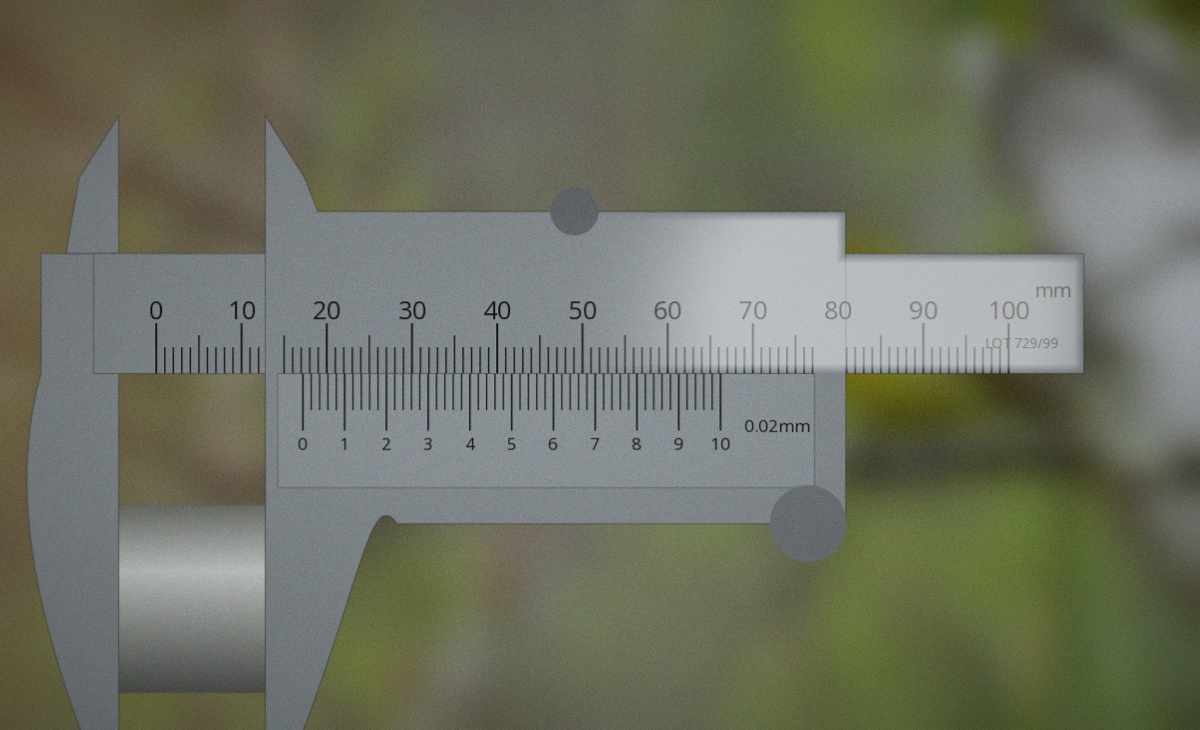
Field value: mm 17.2
